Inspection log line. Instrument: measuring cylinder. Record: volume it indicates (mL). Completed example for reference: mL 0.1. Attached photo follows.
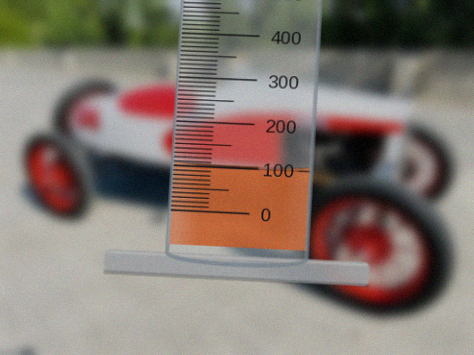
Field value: mL 100
